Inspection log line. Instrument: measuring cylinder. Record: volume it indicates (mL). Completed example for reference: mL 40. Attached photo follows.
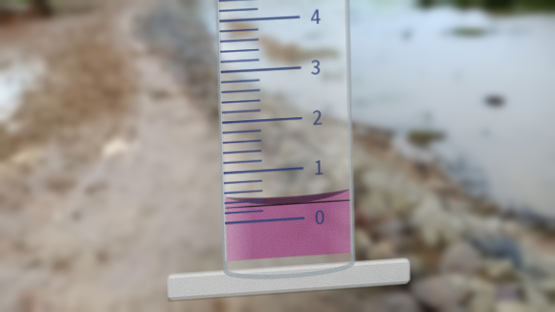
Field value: mL 0.3
